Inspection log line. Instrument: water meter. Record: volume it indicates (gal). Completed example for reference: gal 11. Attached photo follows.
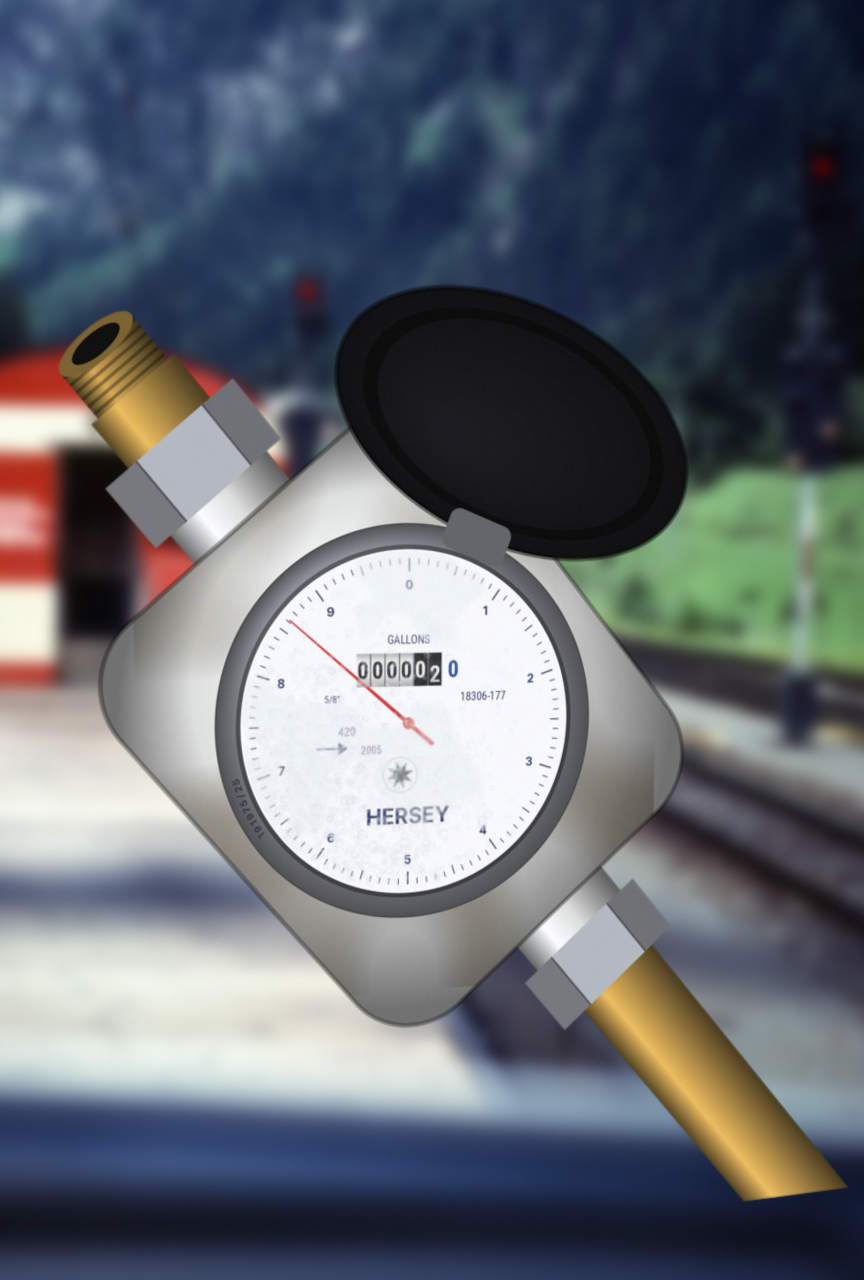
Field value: gal 18.6
